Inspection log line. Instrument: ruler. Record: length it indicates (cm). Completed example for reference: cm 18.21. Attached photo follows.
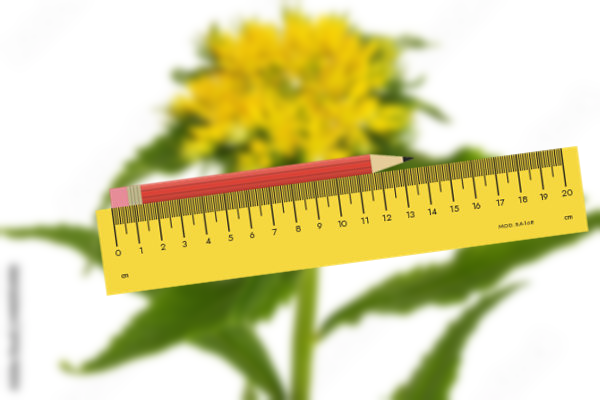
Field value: cm 13.5
